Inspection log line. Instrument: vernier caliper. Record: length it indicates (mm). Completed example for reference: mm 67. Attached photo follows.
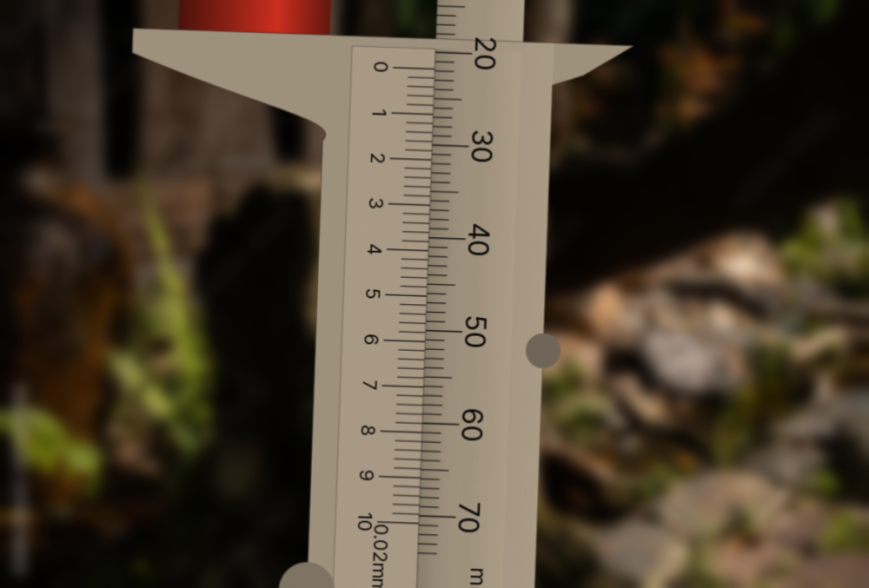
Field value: mm 21.8
